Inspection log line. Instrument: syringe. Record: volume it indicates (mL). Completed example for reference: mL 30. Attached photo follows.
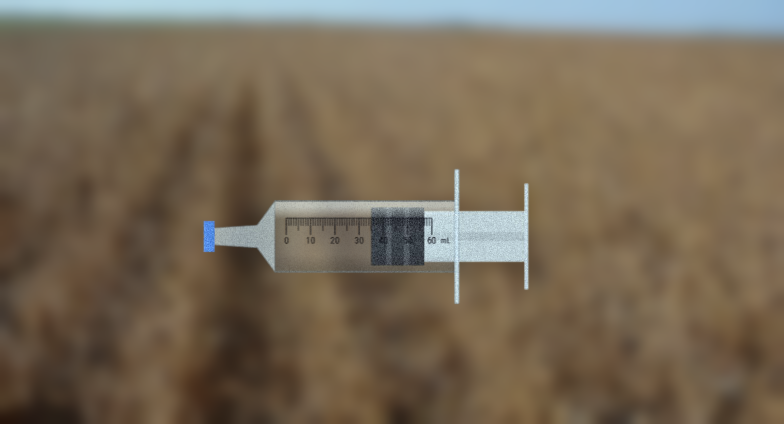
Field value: mL 35
